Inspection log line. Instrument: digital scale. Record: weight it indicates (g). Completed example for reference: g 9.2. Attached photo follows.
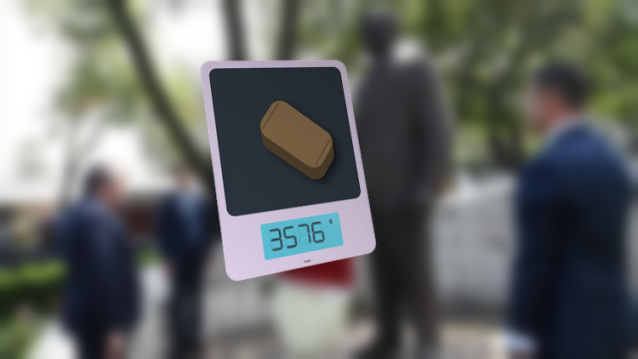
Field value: g 3576
